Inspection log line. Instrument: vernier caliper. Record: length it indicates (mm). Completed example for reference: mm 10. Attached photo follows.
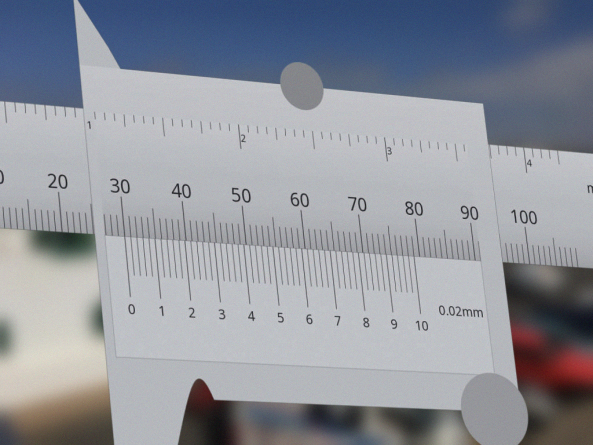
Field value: mm 30.0
